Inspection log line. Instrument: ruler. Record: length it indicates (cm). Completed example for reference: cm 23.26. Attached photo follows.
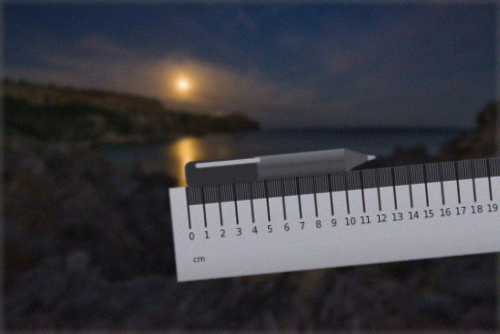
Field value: cm 12
